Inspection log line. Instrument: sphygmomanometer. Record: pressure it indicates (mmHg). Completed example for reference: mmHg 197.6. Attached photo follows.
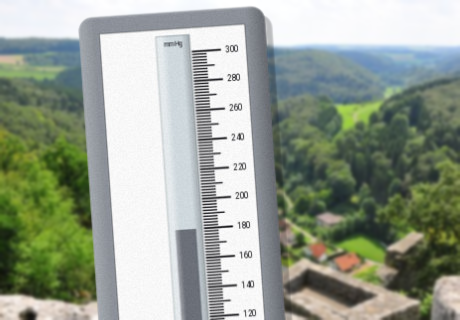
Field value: mmHg 180
